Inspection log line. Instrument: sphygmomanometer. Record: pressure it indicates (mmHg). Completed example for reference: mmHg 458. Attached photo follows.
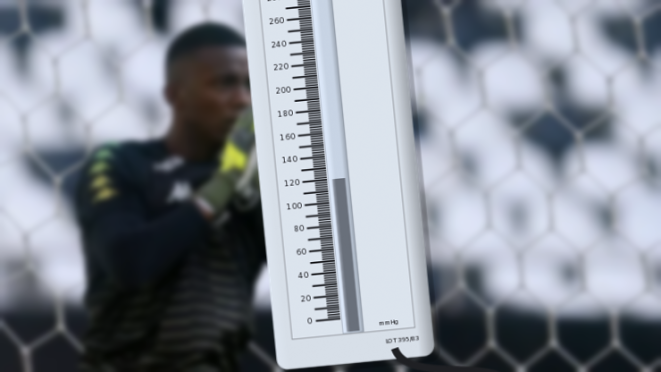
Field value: mmHg 120
